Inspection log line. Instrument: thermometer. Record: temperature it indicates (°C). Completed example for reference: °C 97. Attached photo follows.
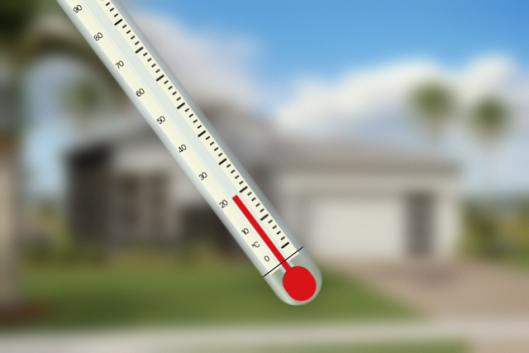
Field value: °C 20
